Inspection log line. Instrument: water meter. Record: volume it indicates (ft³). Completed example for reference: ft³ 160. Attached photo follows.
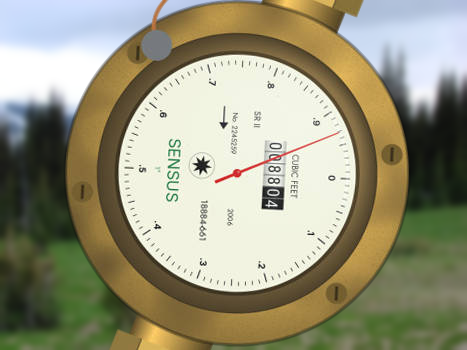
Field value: ft³ 8803.93
